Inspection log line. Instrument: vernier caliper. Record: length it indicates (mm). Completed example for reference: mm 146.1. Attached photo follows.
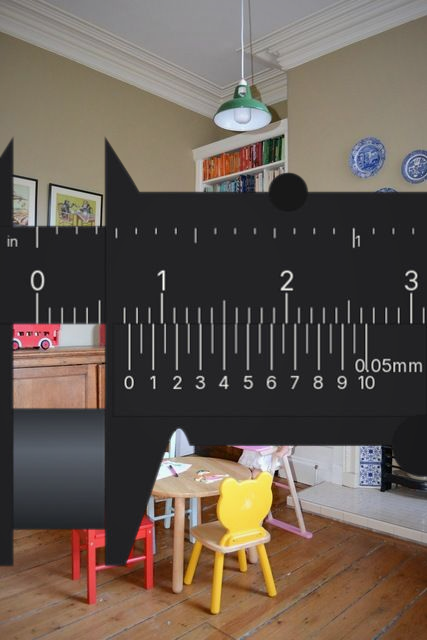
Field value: mm 7.4
